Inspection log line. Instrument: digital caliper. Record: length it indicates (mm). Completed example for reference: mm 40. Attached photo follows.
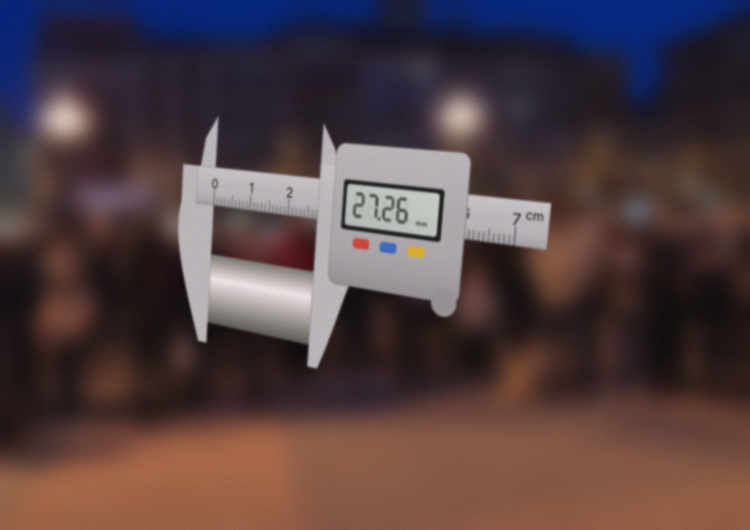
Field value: mm 27.26
